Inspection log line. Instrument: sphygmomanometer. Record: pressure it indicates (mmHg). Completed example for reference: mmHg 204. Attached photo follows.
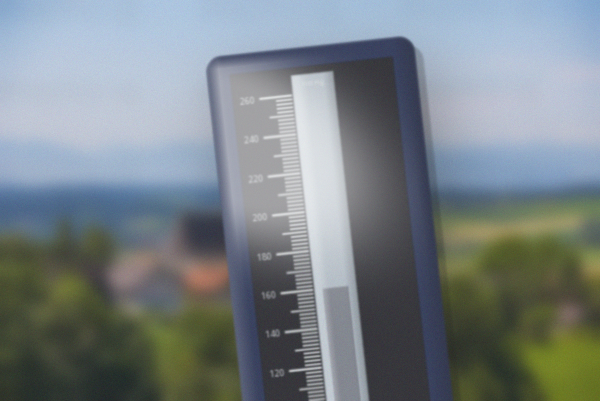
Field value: mmHg 160
